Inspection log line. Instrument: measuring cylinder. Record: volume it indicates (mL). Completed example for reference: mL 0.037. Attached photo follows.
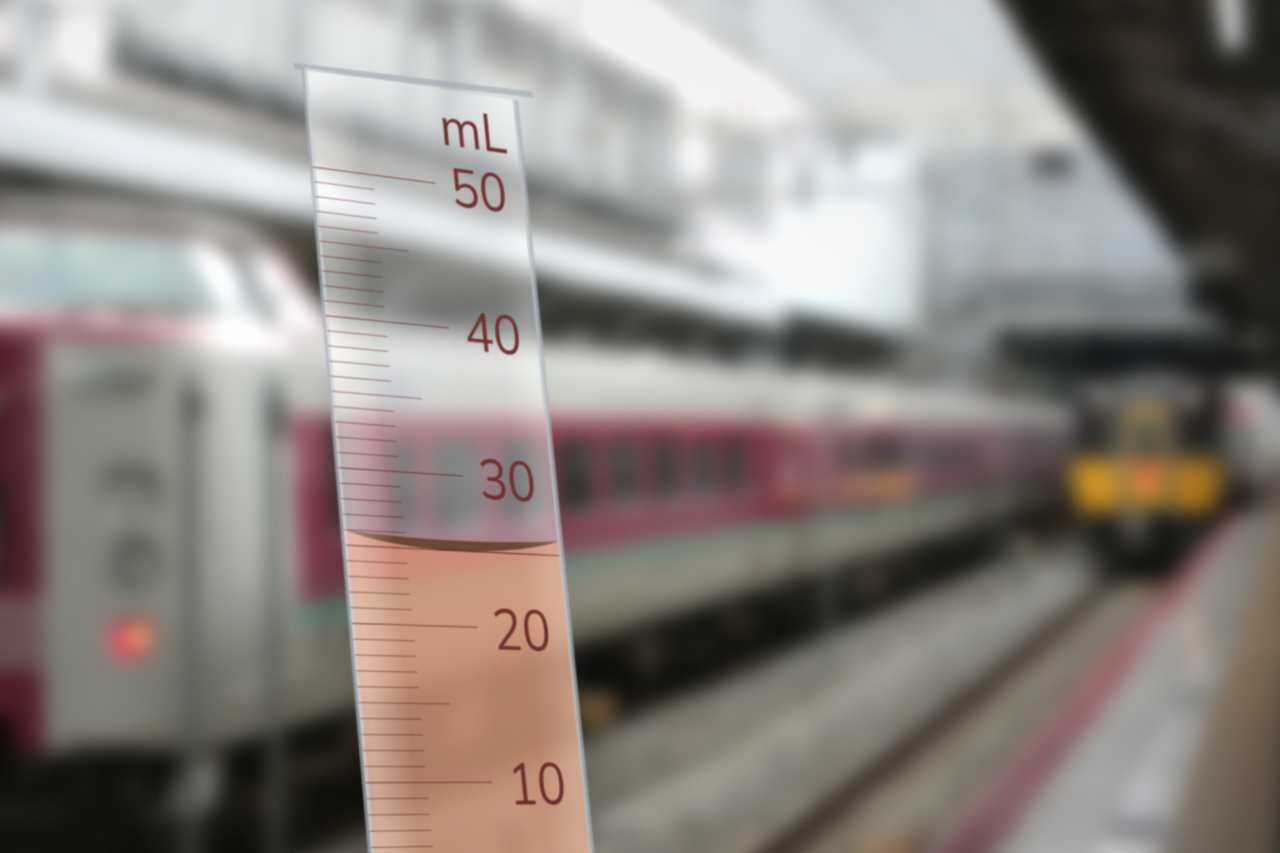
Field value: mL 25
